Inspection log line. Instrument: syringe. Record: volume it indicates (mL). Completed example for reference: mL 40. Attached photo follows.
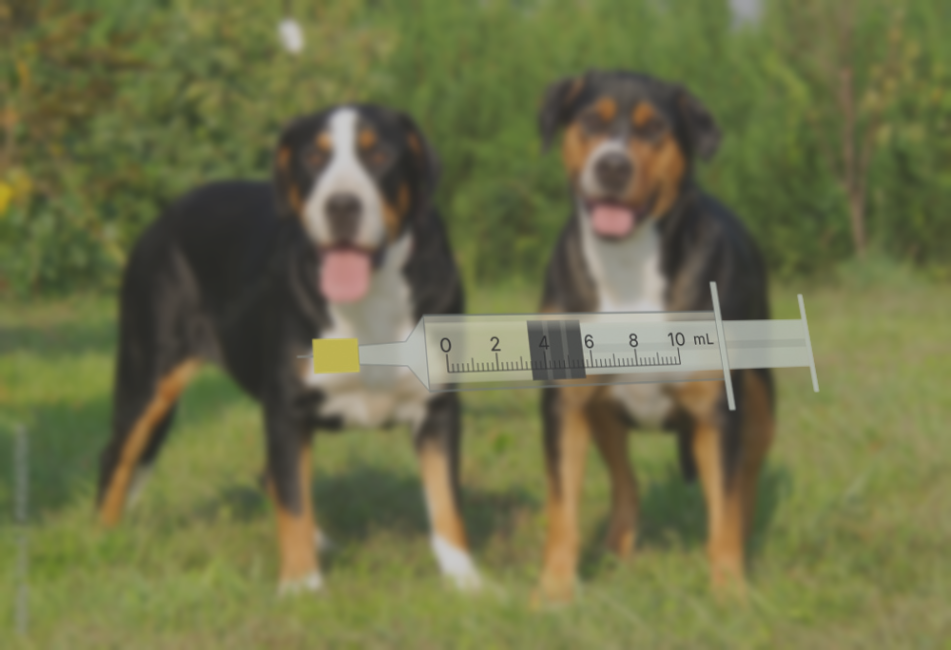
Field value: mL 3.4
